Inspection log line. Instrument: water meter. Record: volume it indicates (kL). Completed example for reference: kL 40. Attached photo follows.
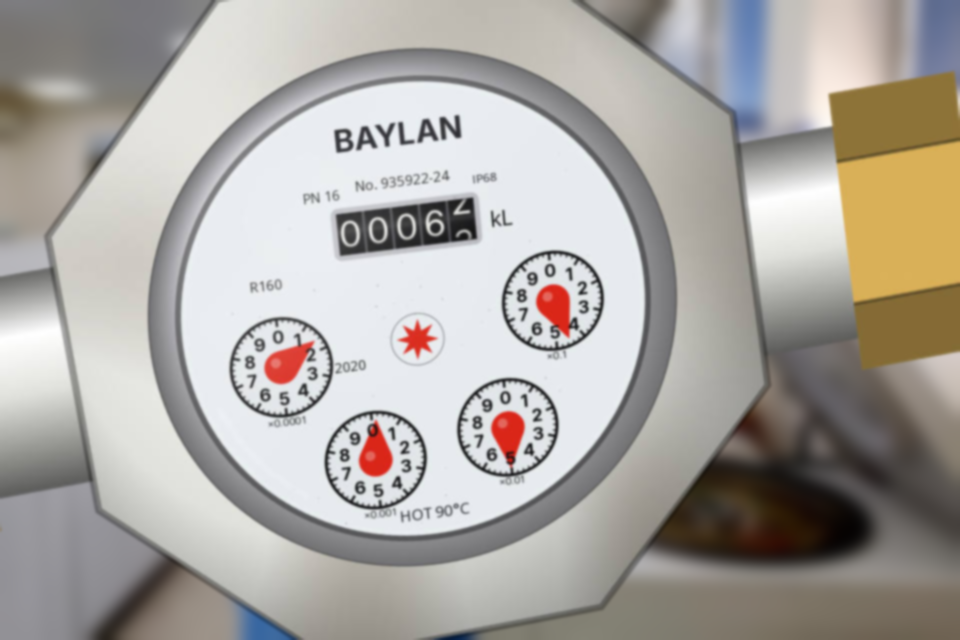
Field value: kL 62.4501
